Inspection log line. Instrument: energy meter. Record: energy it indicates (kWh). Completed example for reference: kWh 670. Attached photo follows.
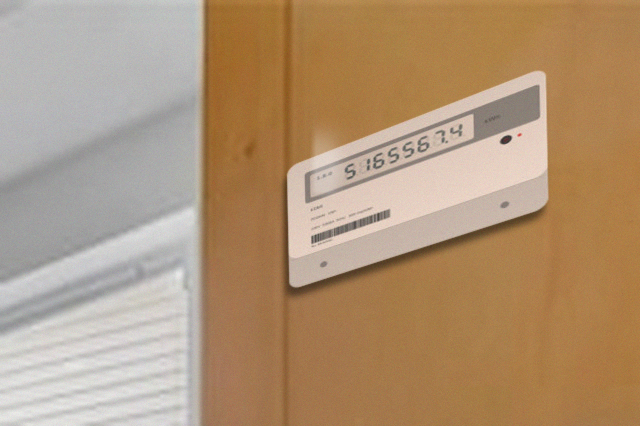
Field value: kWh 5165567.4
